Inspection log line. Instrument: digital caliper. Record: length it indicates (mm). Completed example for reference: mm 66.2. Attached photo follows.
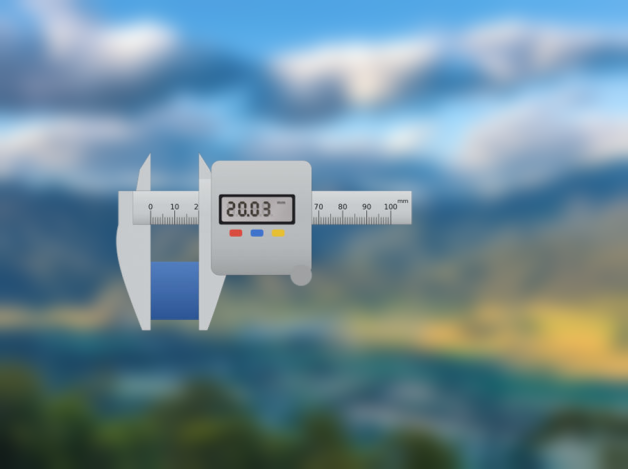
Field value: mm 20.03
